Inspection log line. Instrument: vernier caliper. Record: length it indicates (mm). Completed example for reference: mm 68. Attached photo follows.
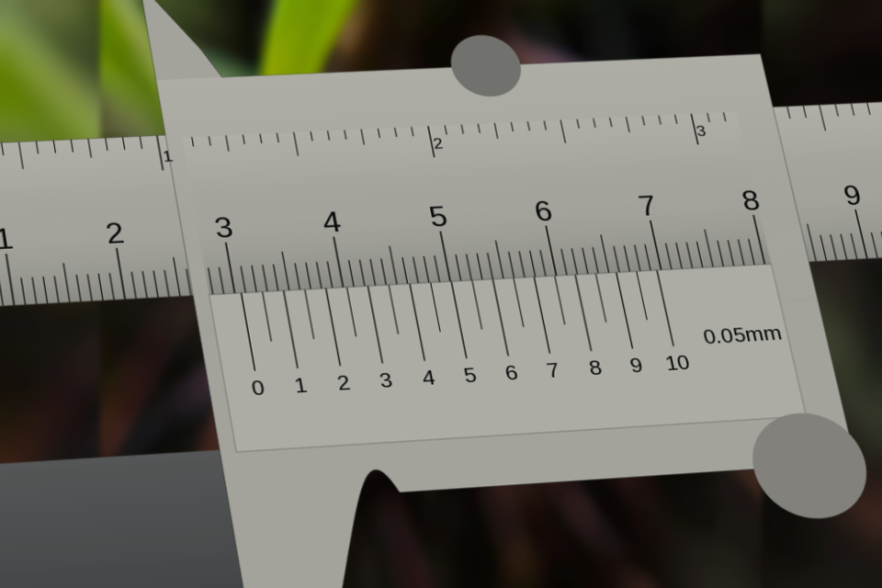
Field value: mm 30.6
